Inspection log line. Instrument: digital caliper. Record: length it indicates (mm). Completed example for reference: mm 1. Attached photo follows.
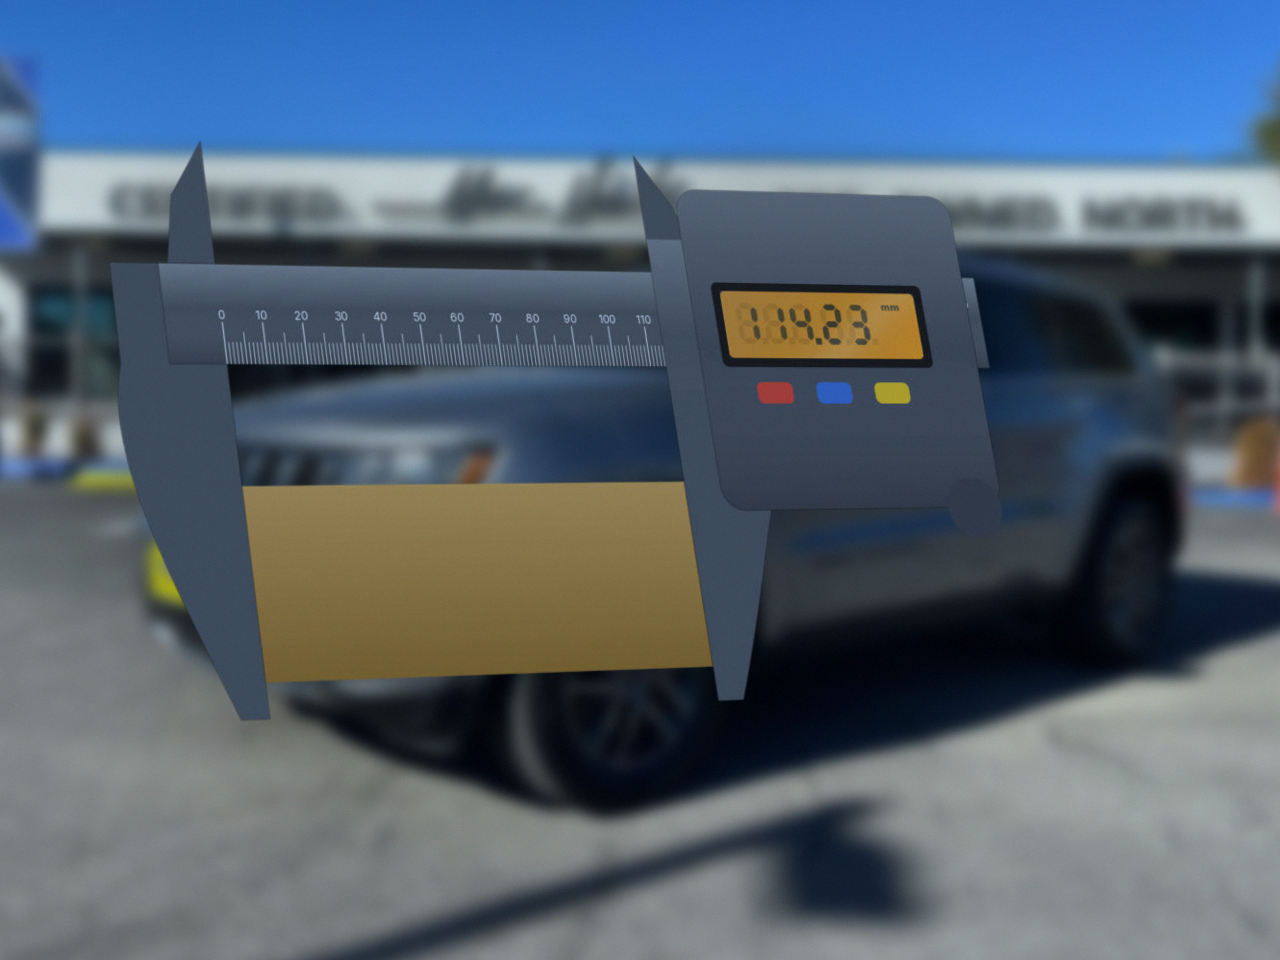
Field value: mm 114.23
